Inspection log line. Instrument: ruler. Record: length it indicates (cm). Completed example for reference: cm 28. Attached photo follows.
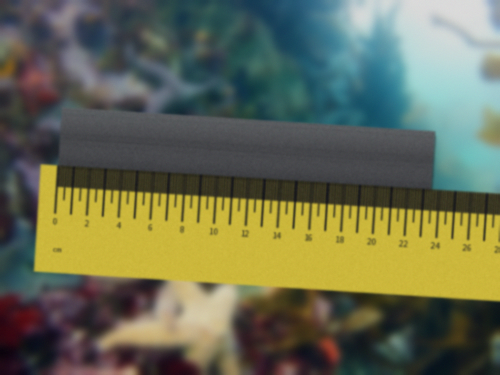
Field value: cm 23.5
